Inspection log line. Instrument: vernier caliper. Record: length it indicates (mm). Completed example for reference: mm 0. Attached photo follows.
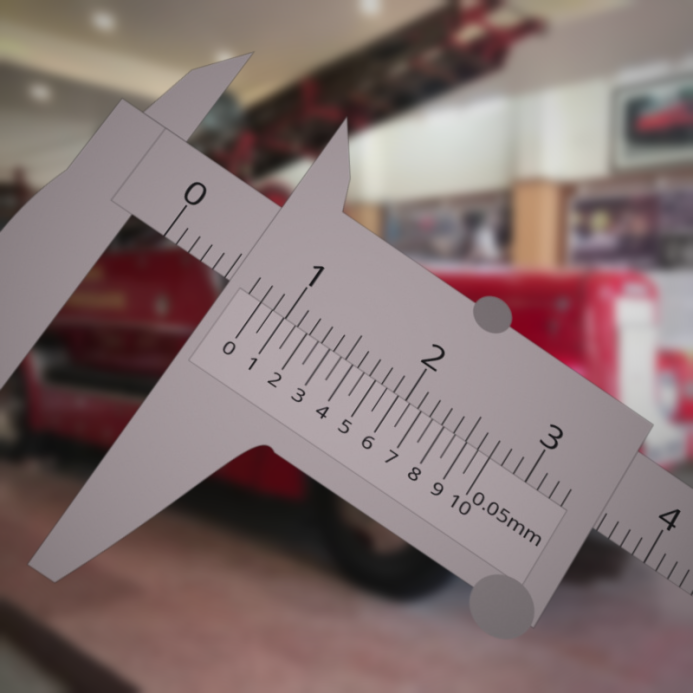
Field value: mm 8.0
